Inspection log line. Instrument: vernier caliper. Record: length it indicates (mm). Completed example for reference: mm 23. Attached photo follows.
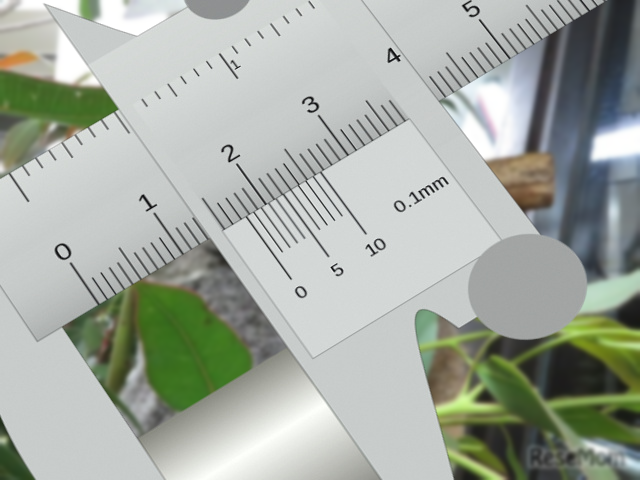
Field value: mm 17.6
